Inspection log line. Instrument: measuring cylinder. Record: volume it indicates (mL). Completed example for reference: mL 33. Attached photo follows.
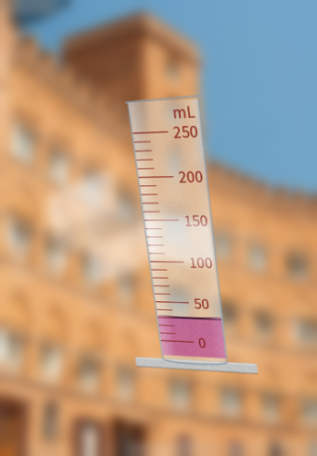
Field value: mL 30
